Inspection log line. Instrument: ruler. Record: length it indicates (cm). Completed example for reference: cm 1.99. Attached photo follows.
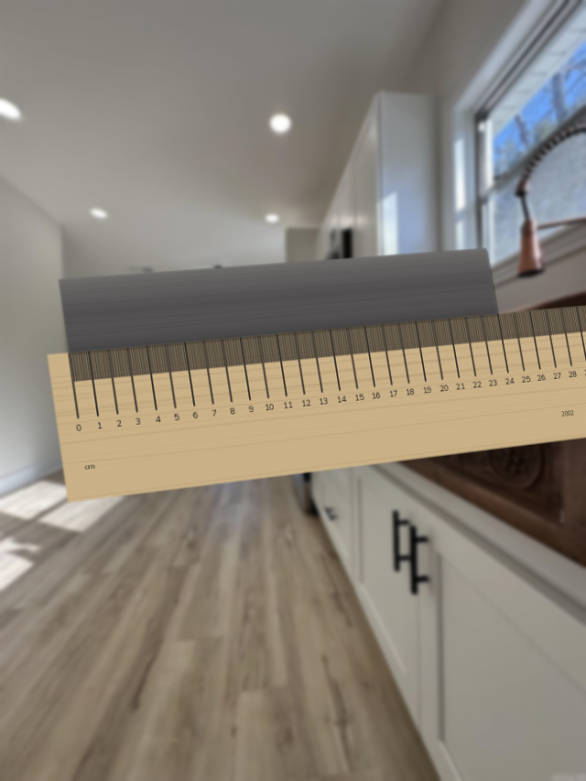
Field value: cm 24
